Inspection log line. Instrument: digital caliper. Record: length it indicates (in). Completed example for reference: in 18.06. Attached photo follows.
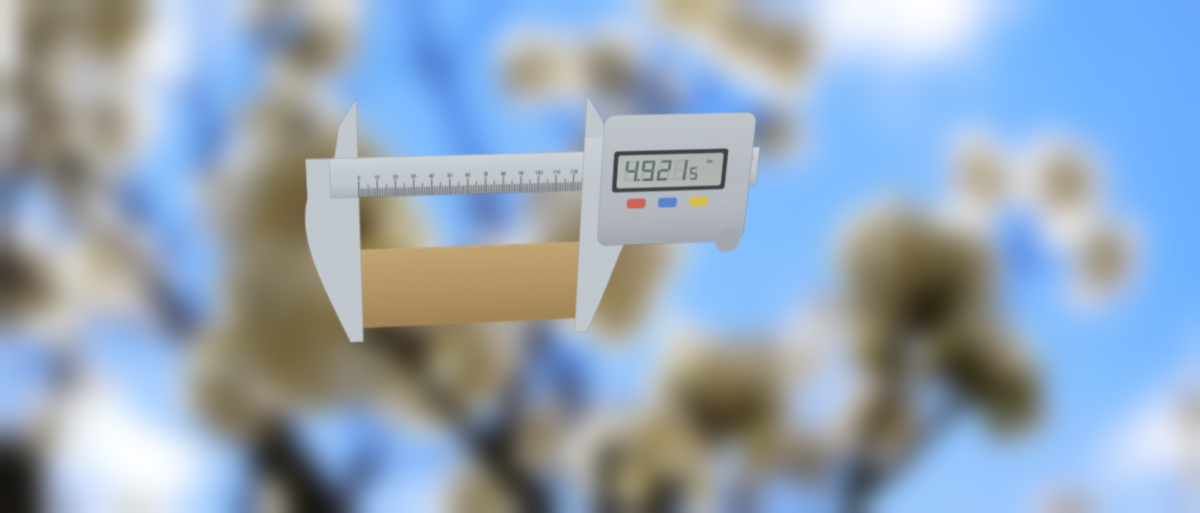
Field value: in 4.9215
